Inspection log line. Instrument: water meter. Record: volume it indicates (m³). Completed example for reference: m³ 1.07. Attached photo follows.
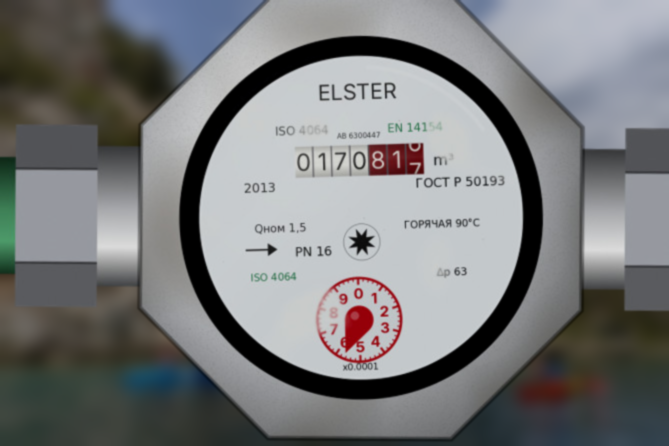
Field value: m³ 170.8165
